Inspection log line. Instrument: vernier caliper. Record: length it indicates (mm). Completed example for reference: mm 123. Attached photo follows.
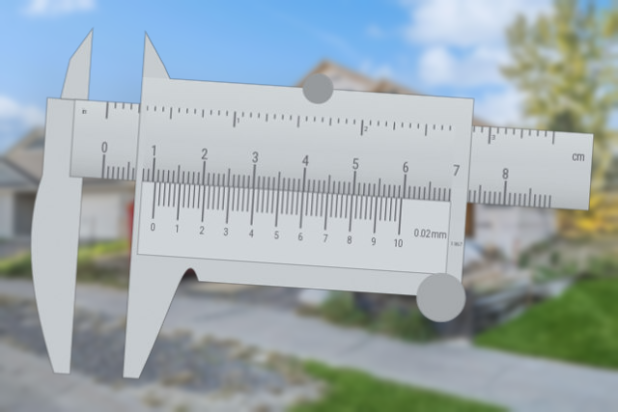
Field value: mm 10.5
